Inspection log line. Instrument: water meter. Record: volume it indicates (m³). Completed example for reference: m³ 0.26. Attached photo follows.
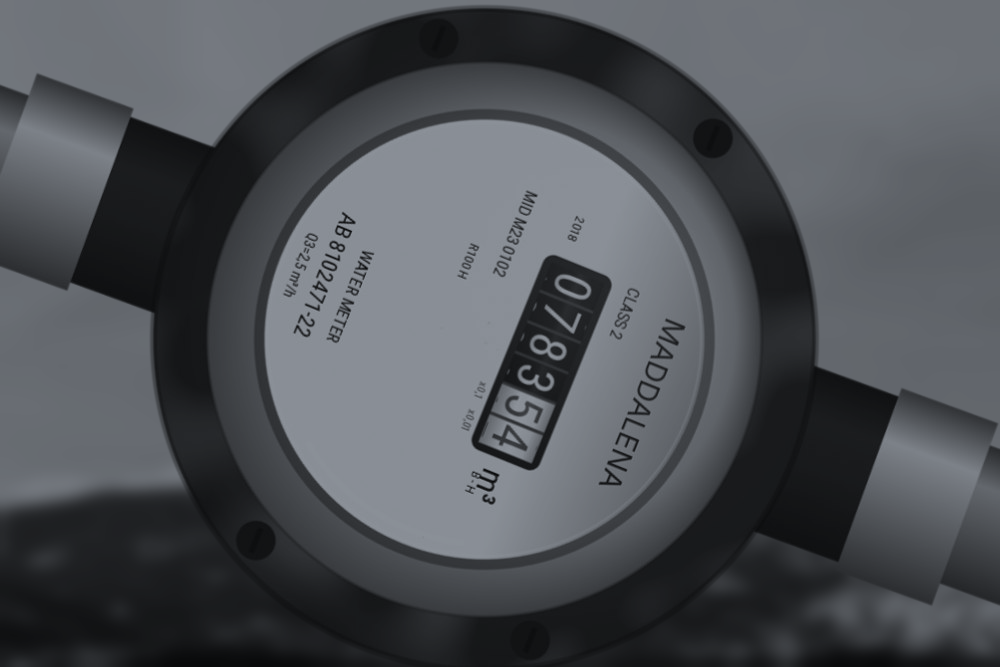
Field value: m³ 783.54
